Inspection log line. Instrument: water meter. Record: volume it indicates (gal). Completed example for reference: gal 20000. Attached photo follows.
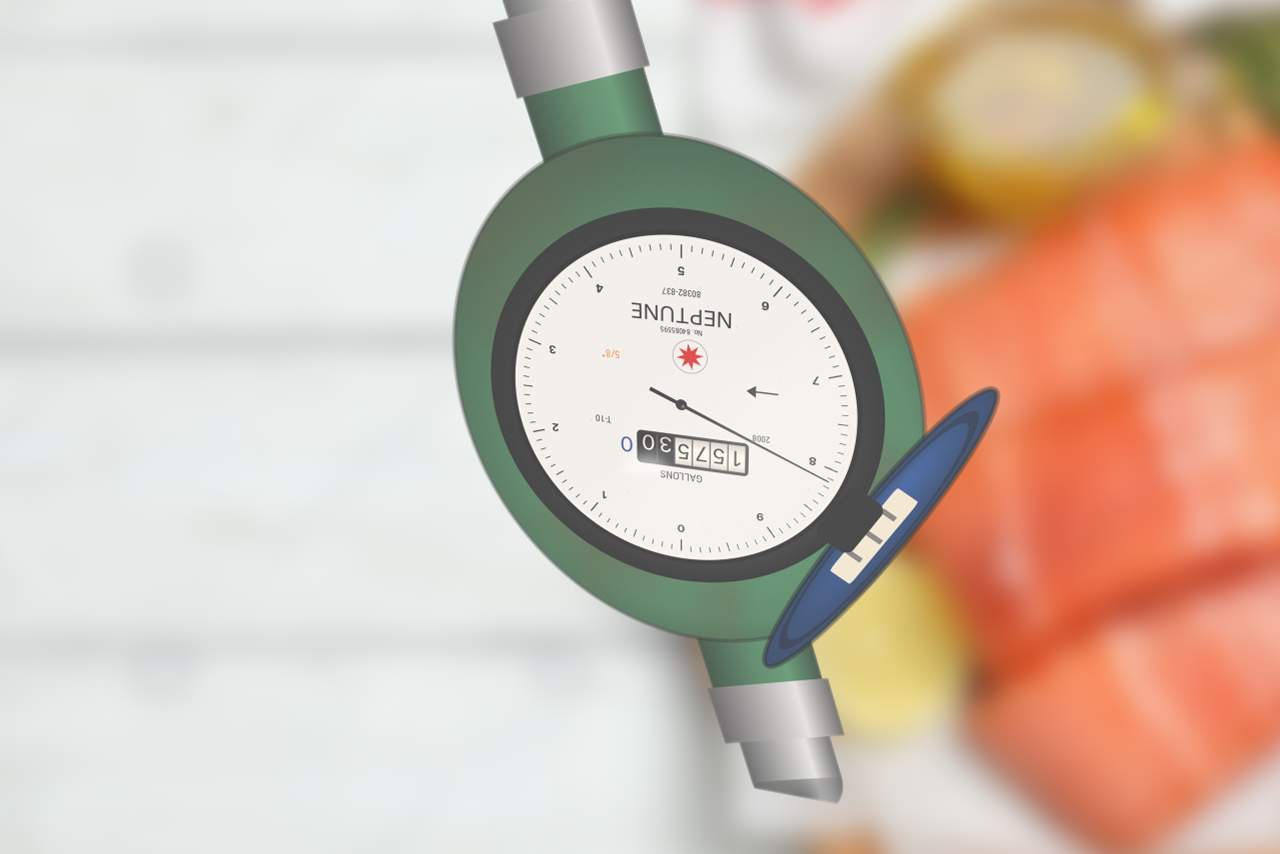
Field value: gal 1575298.1
